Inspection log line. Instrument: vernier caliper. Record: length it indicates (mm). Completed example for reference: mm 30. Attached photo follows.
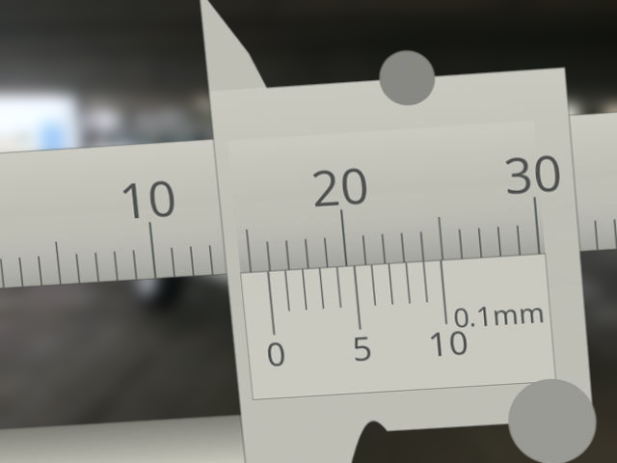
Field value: mm 15.9
